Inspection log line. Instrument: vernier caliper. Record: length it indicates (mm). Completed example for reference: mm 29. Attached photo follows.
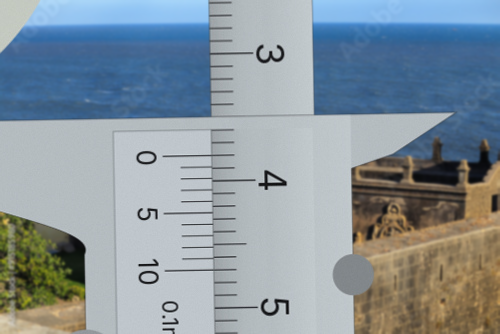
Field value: mm 38.0
